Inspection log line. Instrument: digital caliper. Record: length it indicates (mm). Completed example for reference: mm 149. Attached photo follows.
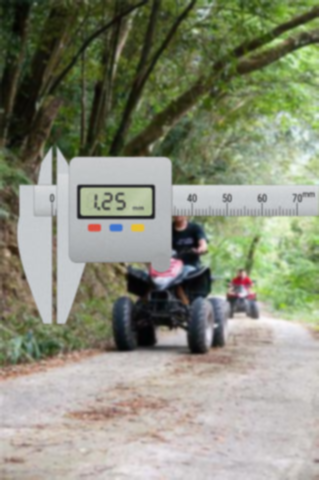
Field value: mm 1.25
